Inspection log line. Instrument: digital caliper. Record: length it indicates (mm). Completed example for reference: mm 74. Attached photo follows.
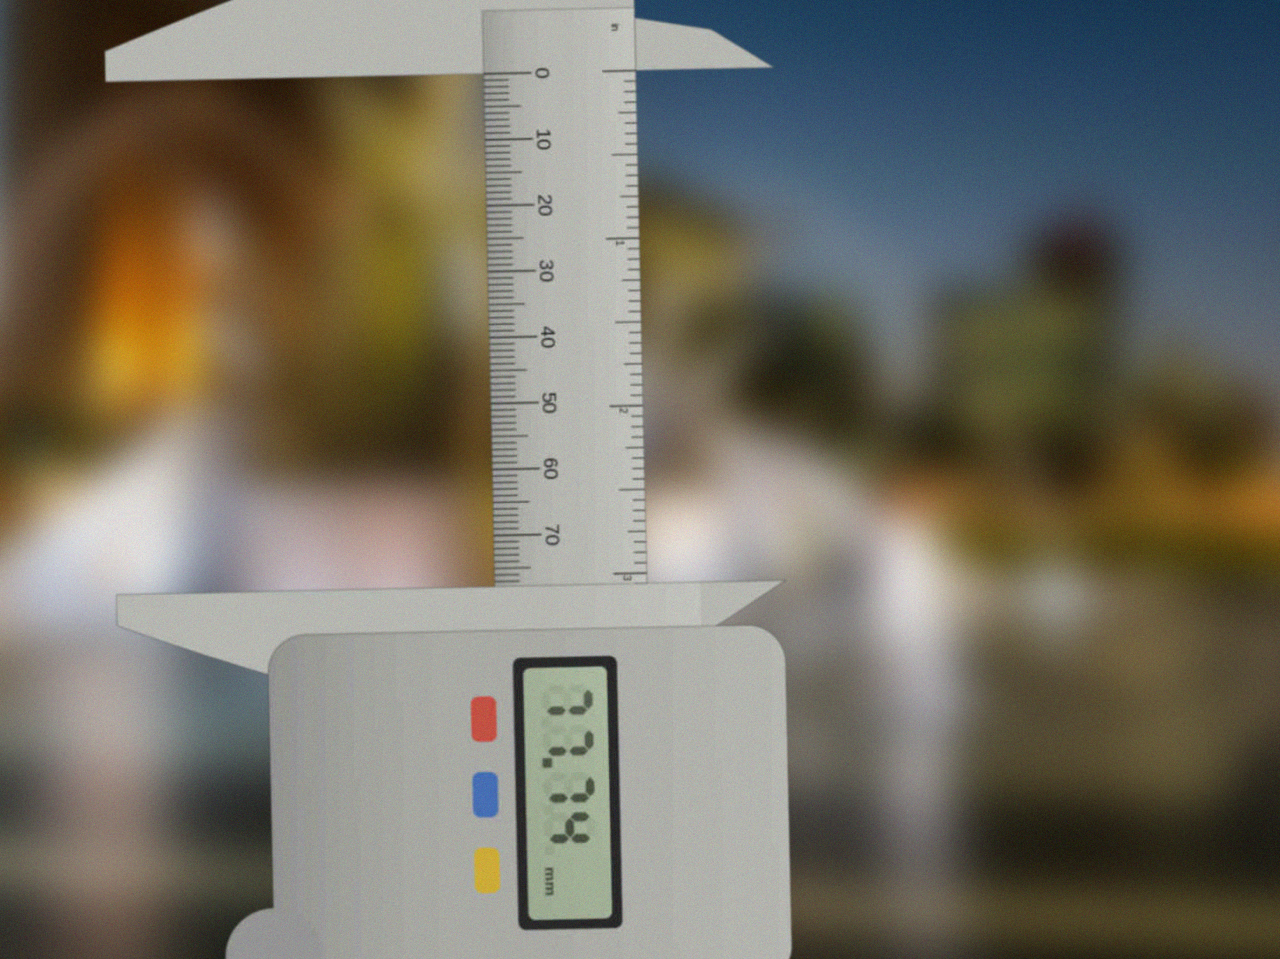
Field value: mm 77.74
